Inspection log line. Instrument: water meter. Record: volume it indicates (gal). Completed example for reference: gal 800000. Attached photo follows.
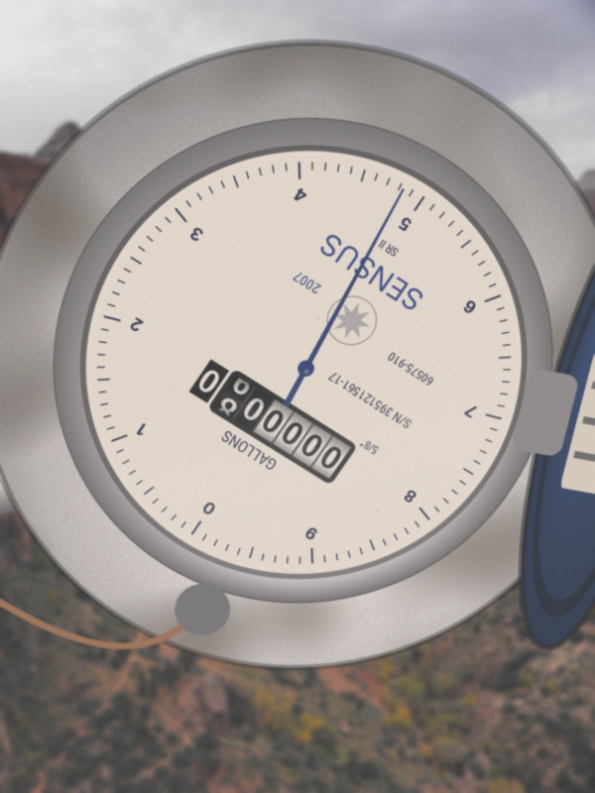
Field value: gal 84.8
